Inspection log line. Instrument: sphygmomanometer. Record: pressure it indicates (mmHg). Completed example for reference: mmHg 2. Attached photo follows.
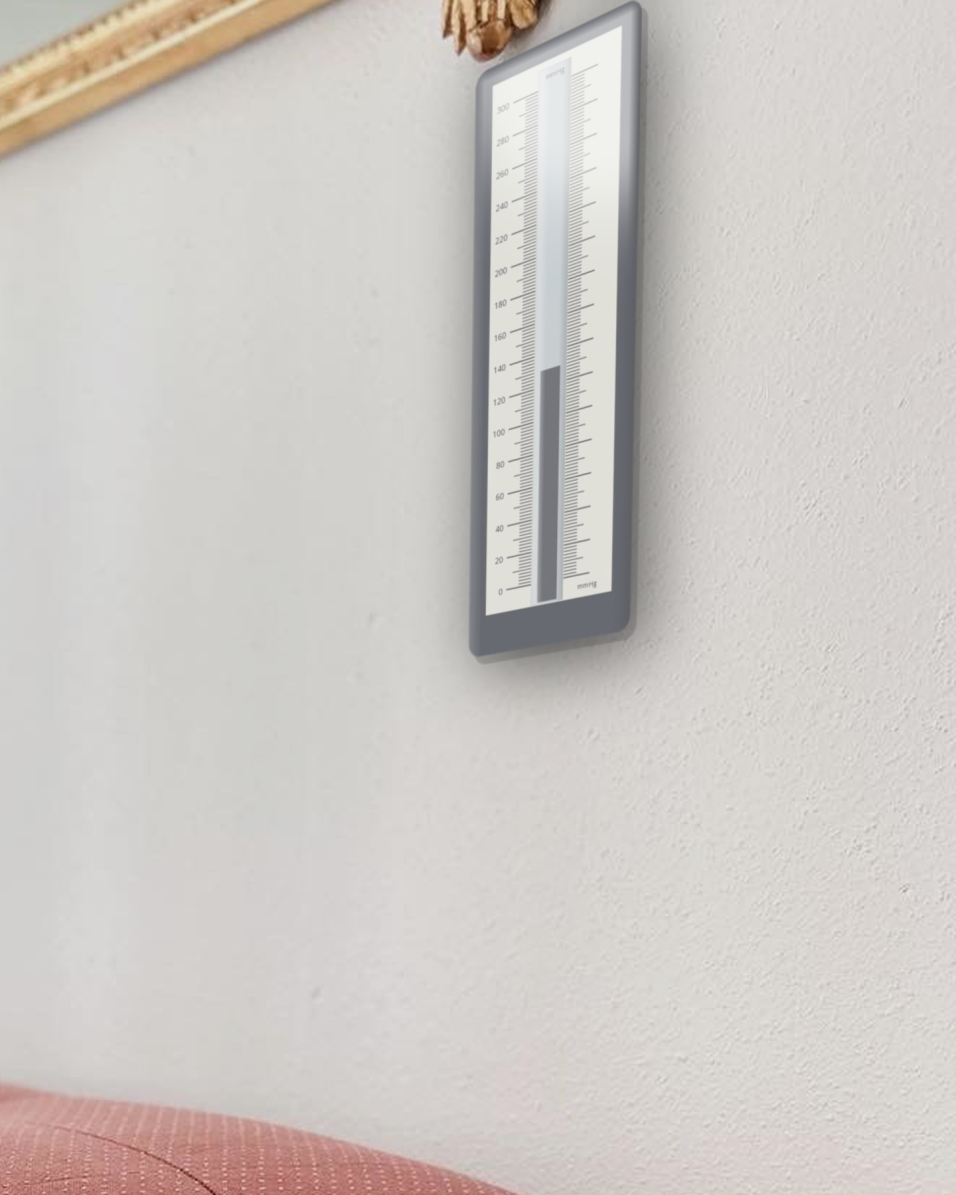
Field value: mmHg 130
